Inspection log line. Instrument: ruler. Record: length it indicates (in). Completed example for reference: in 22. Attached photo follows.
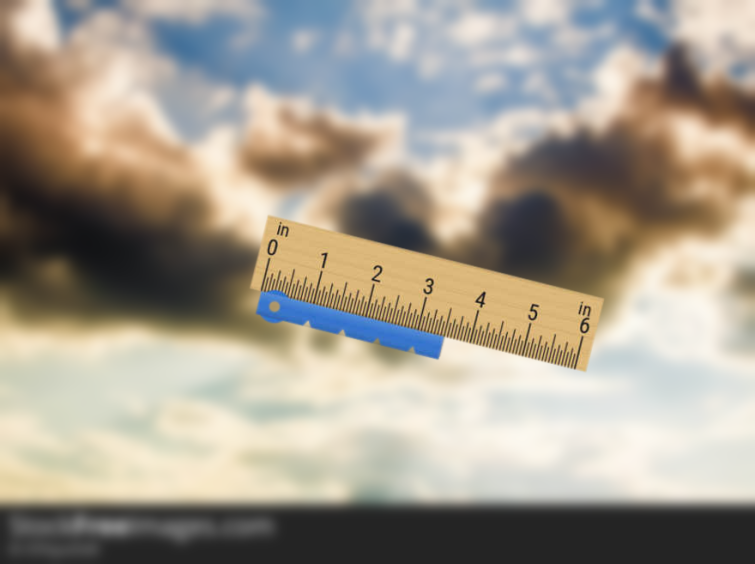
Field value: in 3.5
